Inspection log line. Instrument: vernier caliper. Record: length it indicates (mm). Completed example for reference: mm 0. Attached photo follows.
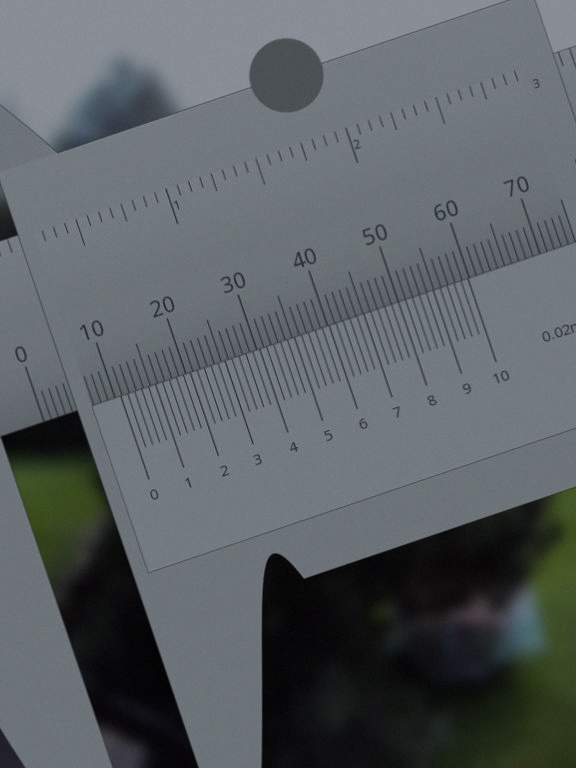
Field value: mm 10.8
